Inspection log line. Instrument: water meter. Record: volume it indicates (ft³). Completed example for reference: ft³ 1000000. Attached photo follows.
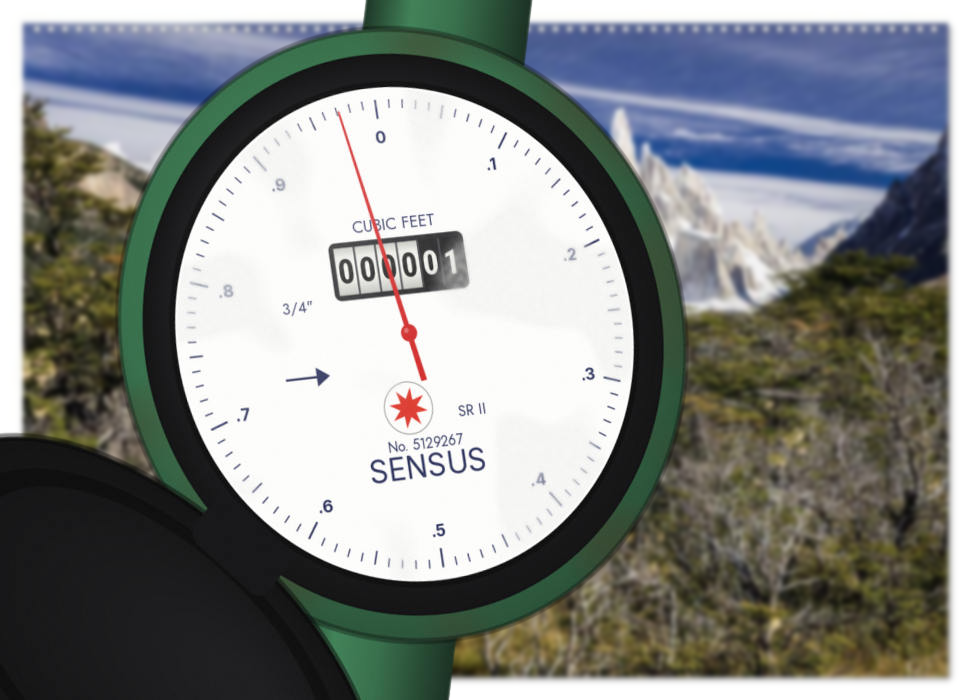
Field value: ft³ 0.97
